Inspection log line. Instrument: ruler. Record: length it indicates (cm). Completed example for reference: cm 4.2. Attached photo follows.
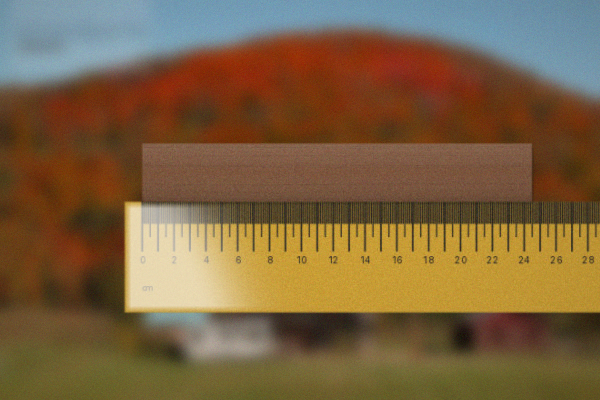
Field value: cm 24.5
